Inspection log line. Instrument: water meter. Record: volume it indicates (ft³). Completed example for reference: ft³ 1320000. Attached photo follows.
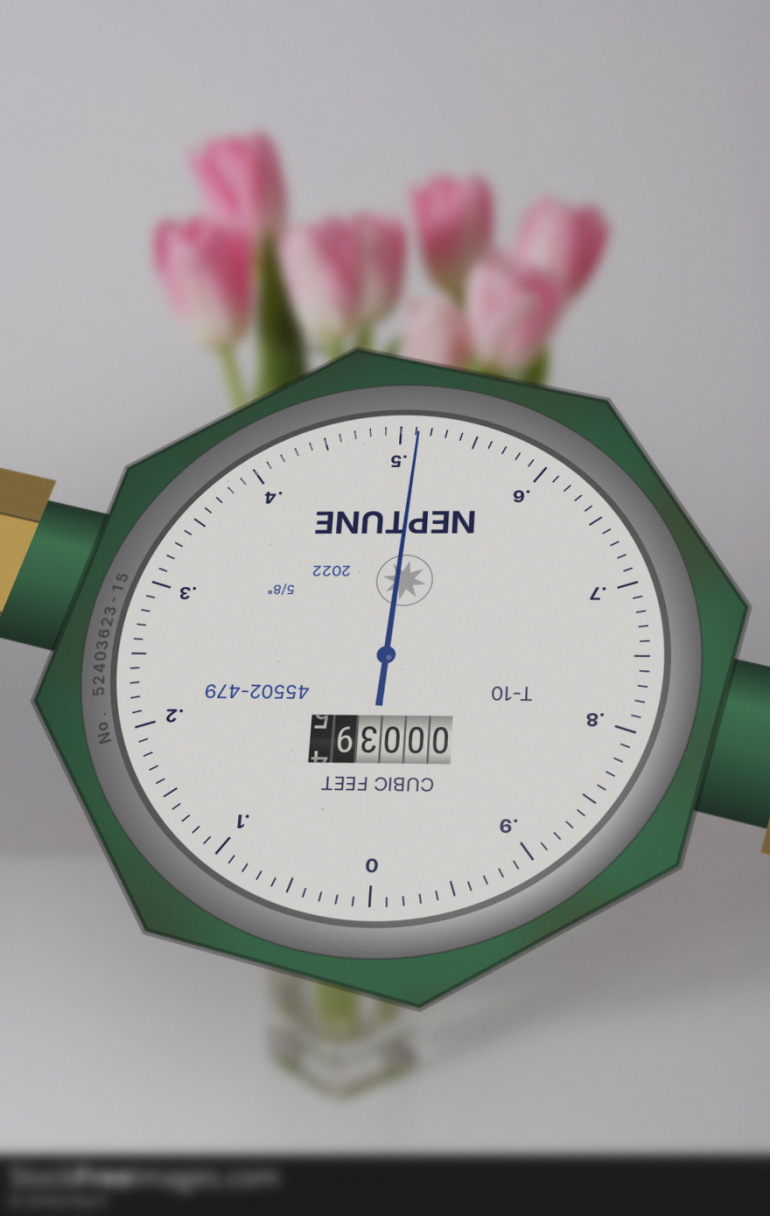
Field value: ft³ 394.51
